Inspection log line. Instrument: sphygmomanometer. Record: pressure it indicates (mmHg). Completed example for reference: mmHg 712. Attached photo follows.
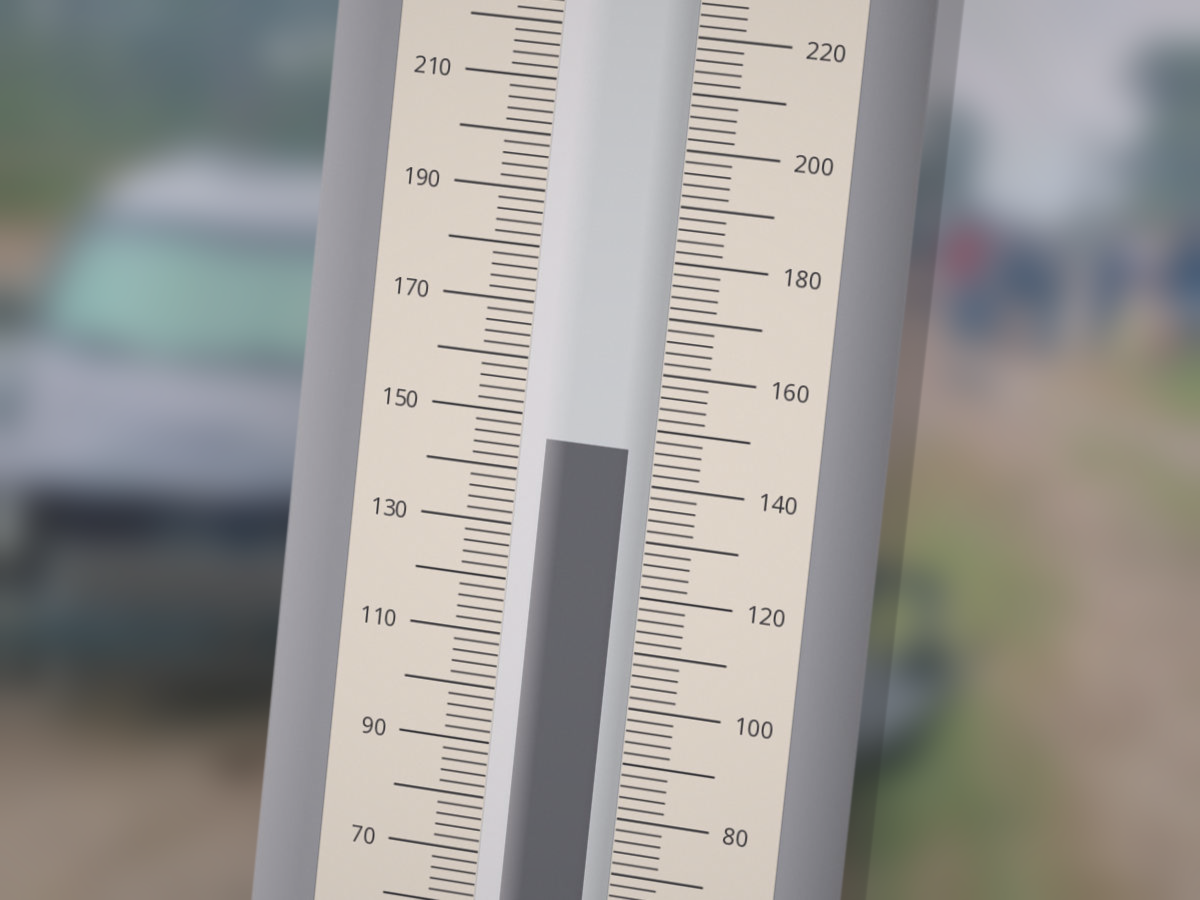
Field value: mmHg 146
